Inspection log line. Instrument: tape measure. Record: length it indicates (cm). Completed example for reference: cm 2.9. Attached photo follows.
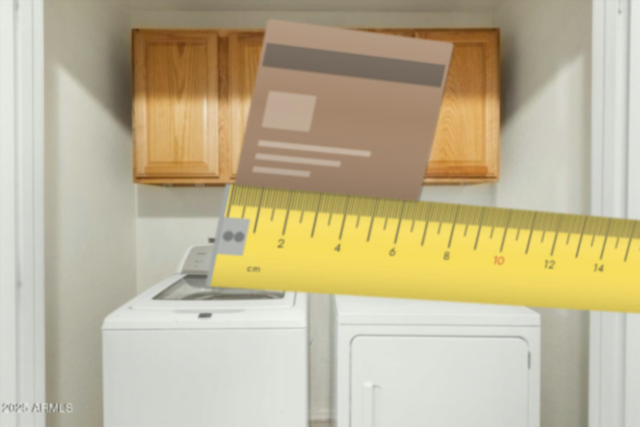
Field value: cm 6.5
